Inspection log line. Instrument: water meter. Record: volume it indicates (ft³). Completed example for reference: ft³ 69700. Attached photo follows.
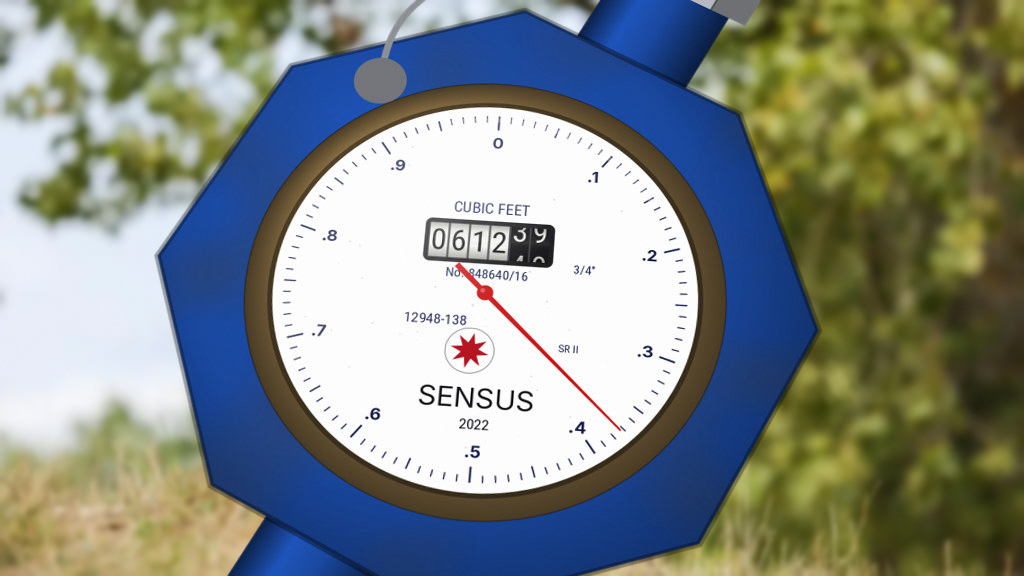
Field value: ft³ 61239.37
